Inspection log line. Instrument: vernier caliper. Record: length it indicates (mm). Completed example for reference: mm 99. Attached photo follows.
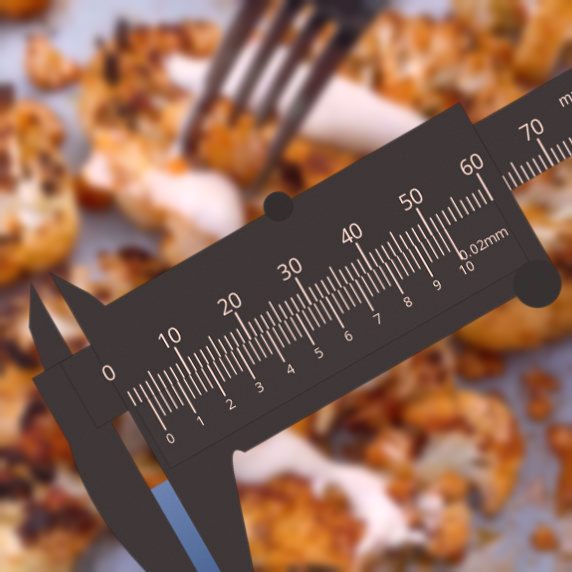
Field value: mm 3.0
